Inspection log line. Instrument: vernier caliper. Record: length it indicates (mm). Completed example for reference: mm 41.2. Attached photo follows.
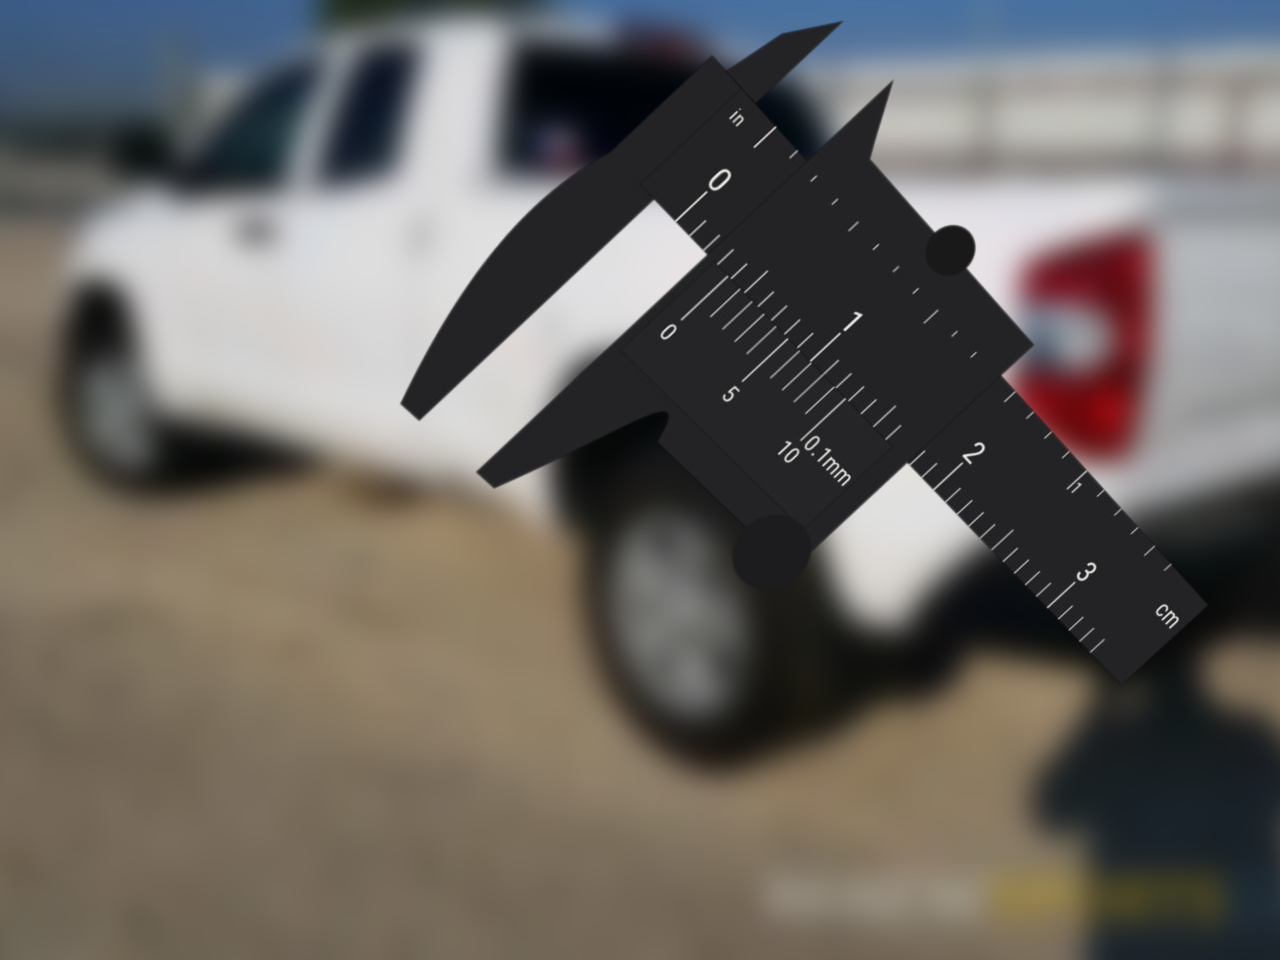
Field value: mm 3.8
